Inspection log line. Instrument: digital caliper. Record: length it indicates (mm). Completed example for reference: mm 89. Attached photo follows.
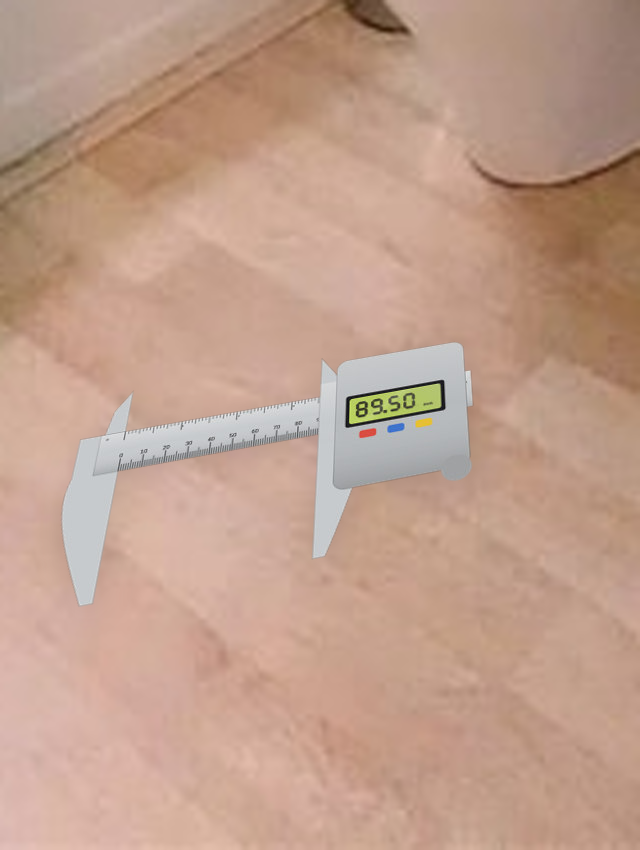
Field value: mm 89.50
